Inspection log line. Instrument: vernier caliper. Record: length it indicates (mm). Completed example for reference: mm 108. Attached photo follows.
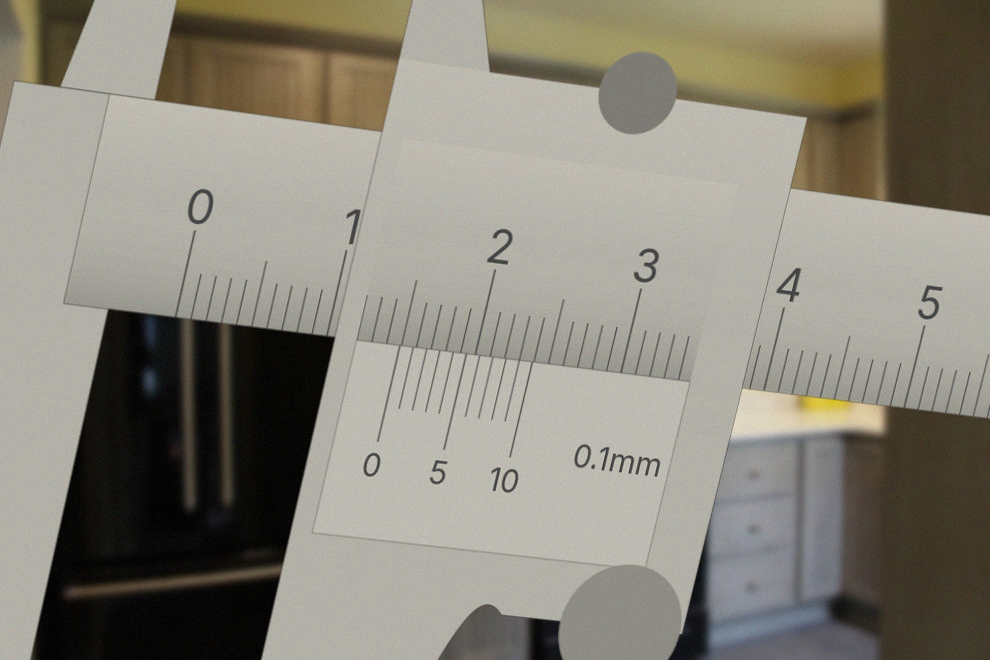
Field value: mm 14.9
